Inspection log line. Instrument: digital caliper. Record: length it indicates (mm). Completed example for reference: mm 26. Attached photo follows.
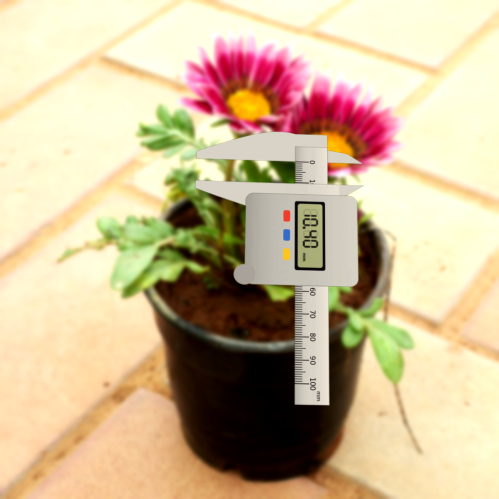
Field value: mm 10.40
